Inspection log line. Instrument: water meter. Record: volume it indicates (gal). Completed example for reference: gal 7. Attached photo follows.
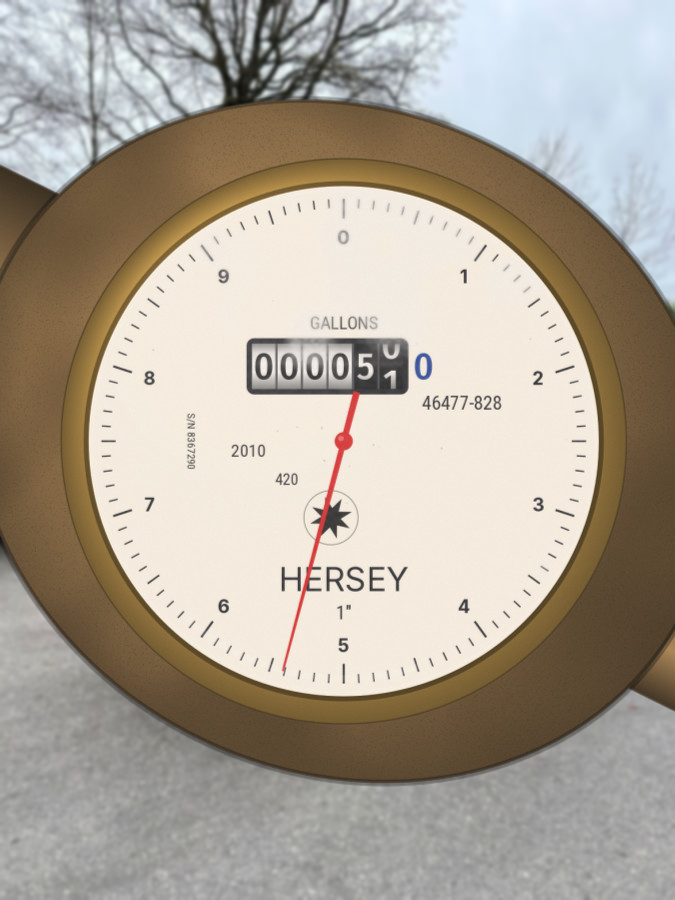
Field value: gal 505.4
